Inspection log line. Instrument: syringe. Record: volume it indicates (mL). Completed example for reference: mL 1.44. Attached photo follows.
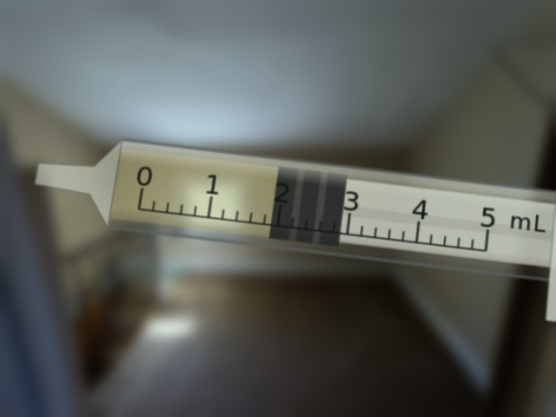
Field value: mL 1.9
